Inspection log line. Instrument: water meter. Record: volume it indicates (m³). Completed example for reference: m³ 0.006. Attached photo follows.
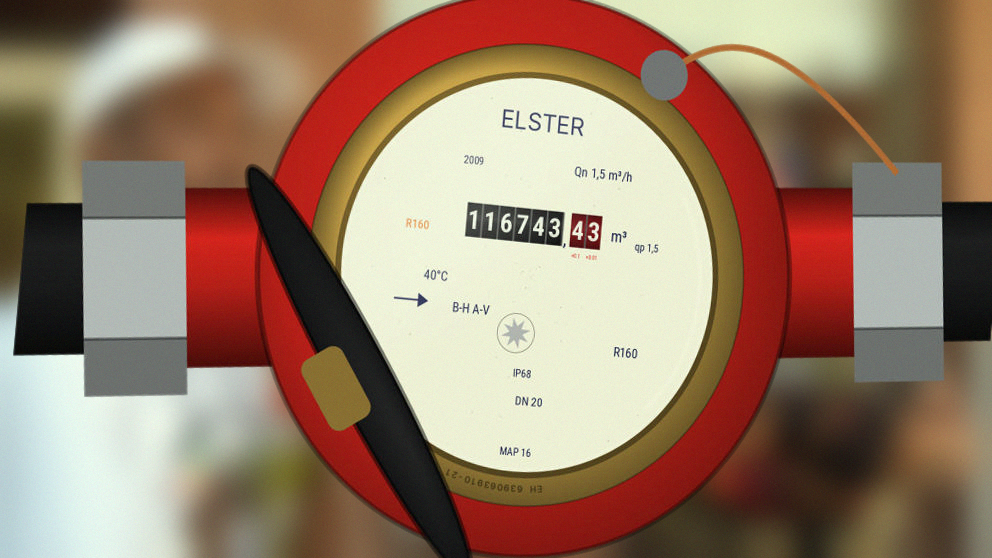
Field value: m³ 116743.43
